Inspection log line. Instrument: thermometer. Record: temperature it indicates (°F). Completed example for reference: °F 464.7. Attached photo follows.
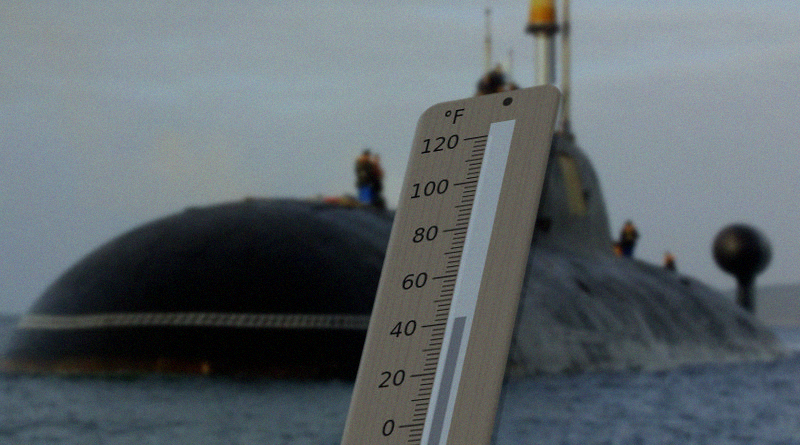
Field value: °F 42
